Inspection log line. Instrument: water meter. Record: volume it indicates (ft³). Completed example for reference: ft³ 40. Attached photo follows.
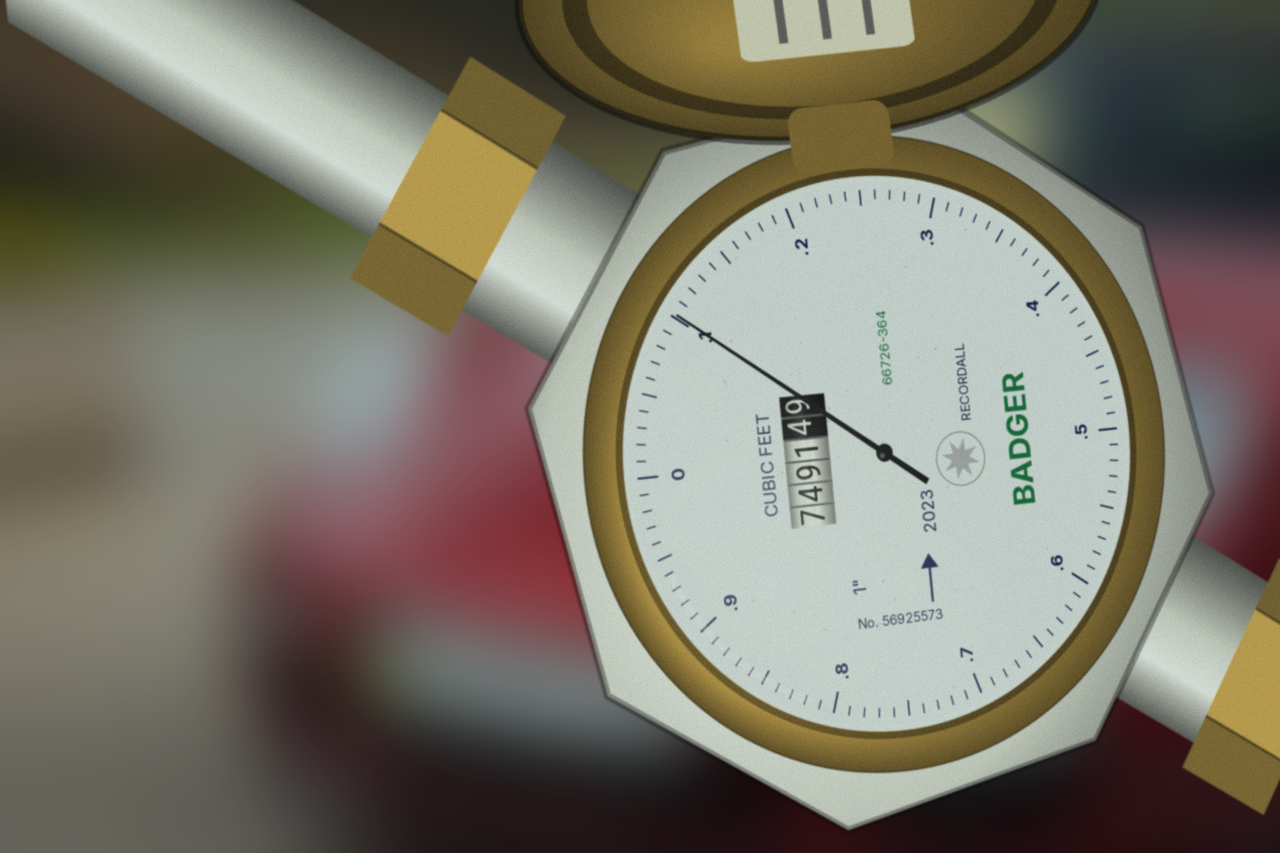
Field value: ft³ 749149.10
